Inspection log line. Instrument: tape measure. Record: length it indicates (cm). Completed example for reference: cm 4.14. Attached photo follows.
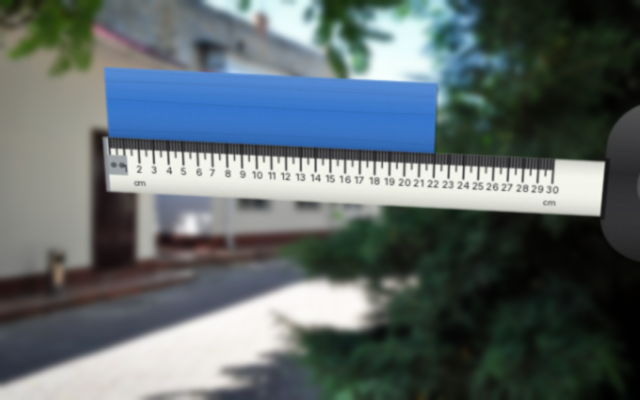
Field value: cm 22
